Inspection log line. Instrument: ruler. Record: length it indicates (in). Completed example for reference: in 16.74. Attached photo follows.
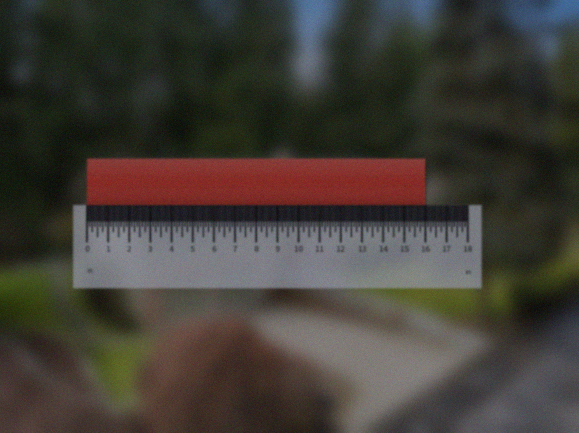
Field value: in 16
